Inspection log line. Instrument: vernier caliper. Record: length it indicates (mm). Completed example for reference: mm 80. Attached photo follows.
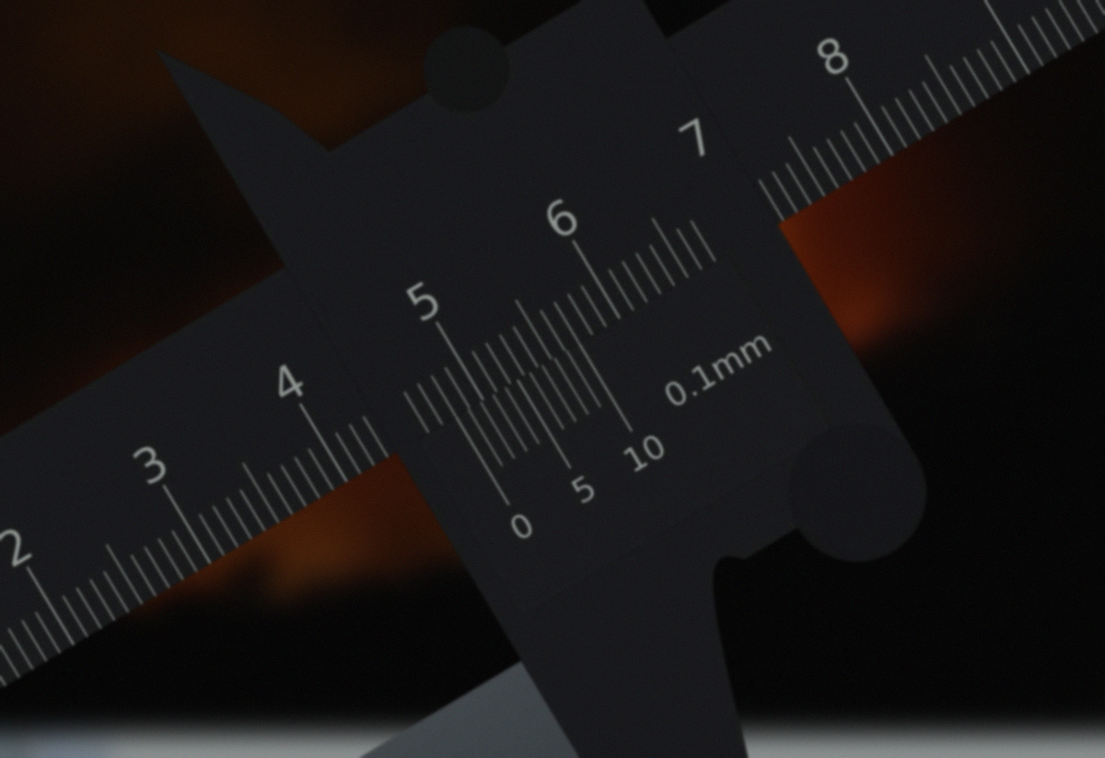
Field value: mm 48.0
